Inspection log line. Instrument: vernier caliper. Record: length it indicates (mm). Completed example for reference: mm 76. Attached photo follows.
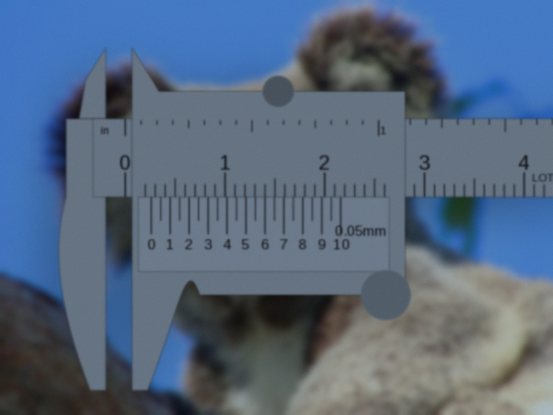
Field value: mm 2.6
